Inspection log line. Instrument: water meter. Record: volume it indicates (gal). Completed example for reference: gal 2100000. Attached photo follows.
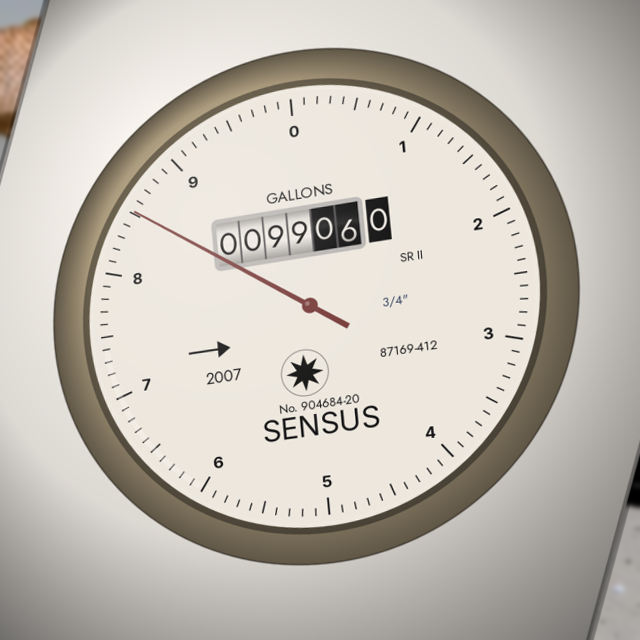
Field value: gal 99058.5
